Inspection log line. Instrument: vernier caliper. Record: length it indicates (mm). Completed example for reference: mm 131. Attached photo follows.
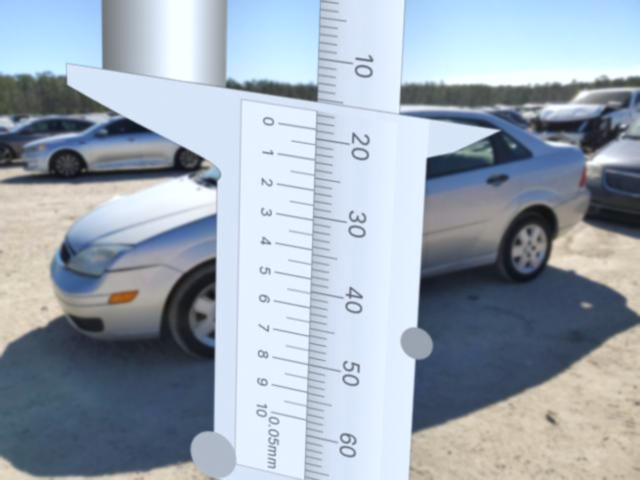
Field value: mm 18.8
